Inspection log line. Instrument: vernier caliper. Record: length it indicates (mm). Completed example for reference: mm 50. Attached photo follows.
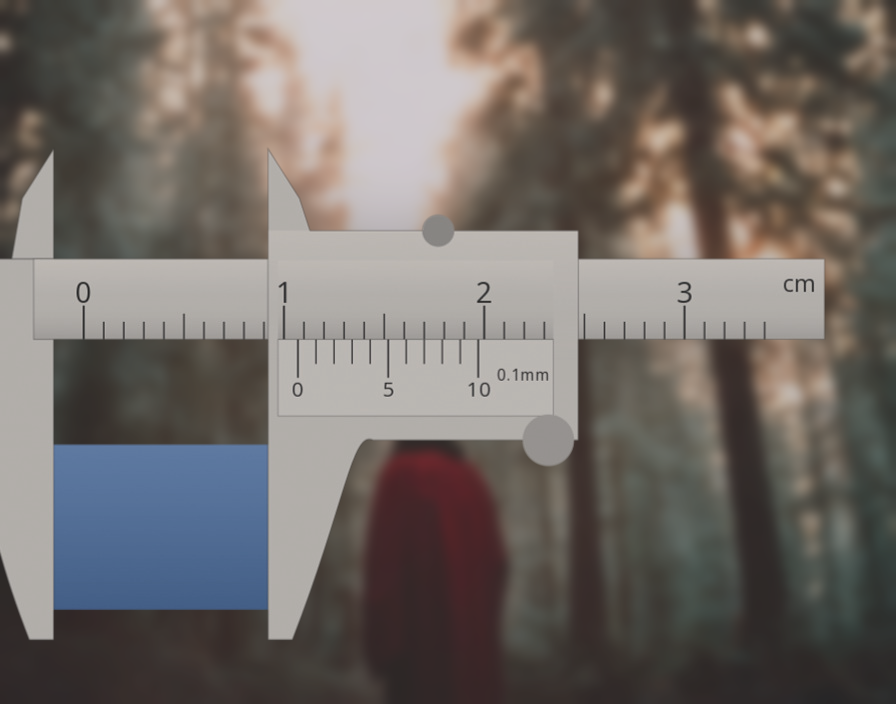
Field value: mm 10.7
